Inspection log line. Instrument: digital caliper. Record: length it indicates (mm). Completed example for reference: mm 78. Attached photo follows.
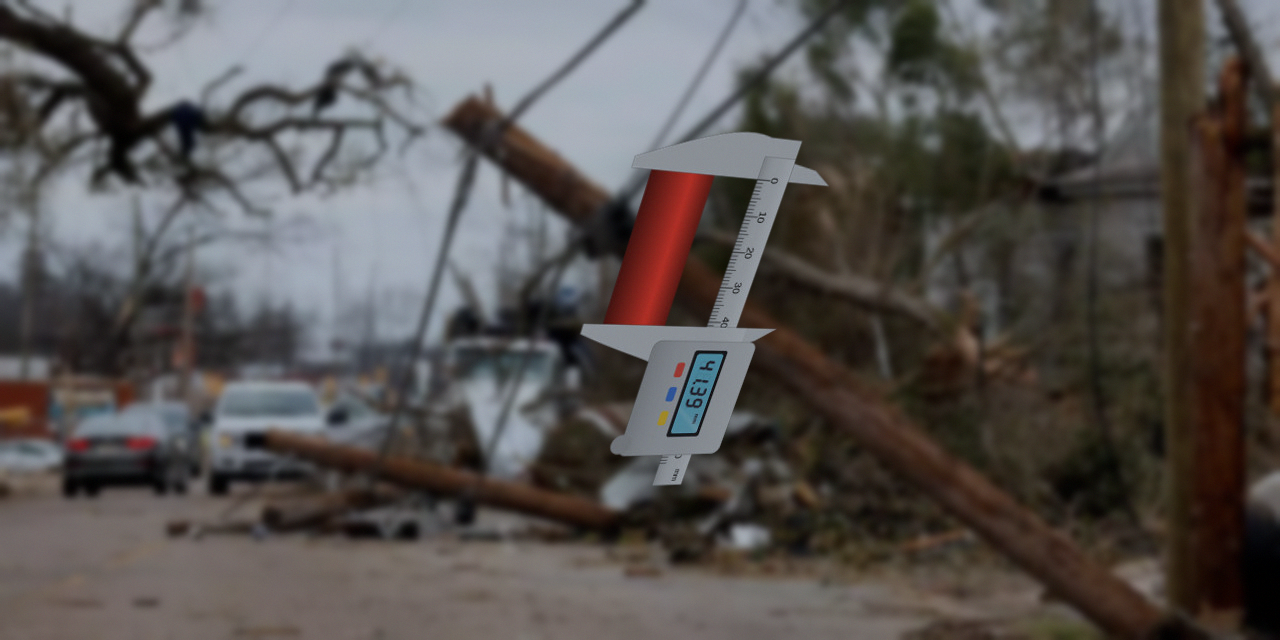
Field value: mm 41.39
